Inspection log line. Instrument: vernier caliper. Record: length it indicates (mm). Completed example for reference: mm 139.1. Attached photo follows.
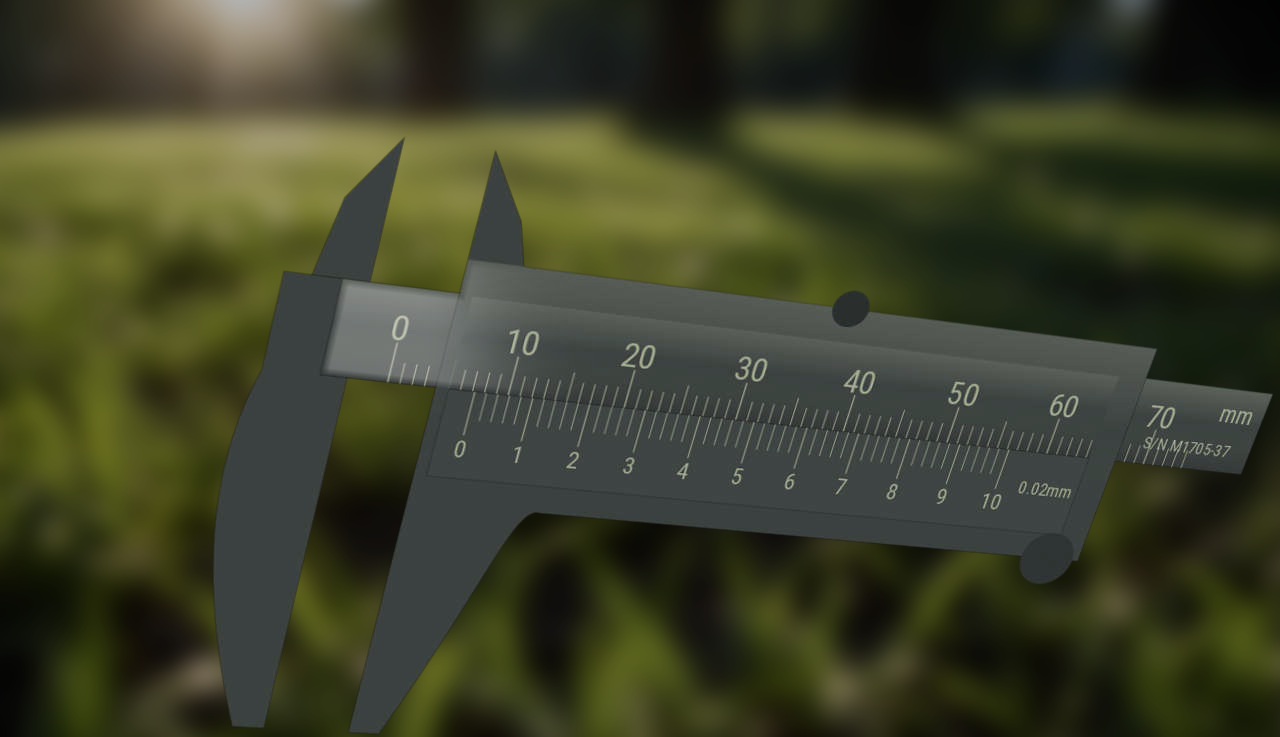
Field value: mm 7.2
